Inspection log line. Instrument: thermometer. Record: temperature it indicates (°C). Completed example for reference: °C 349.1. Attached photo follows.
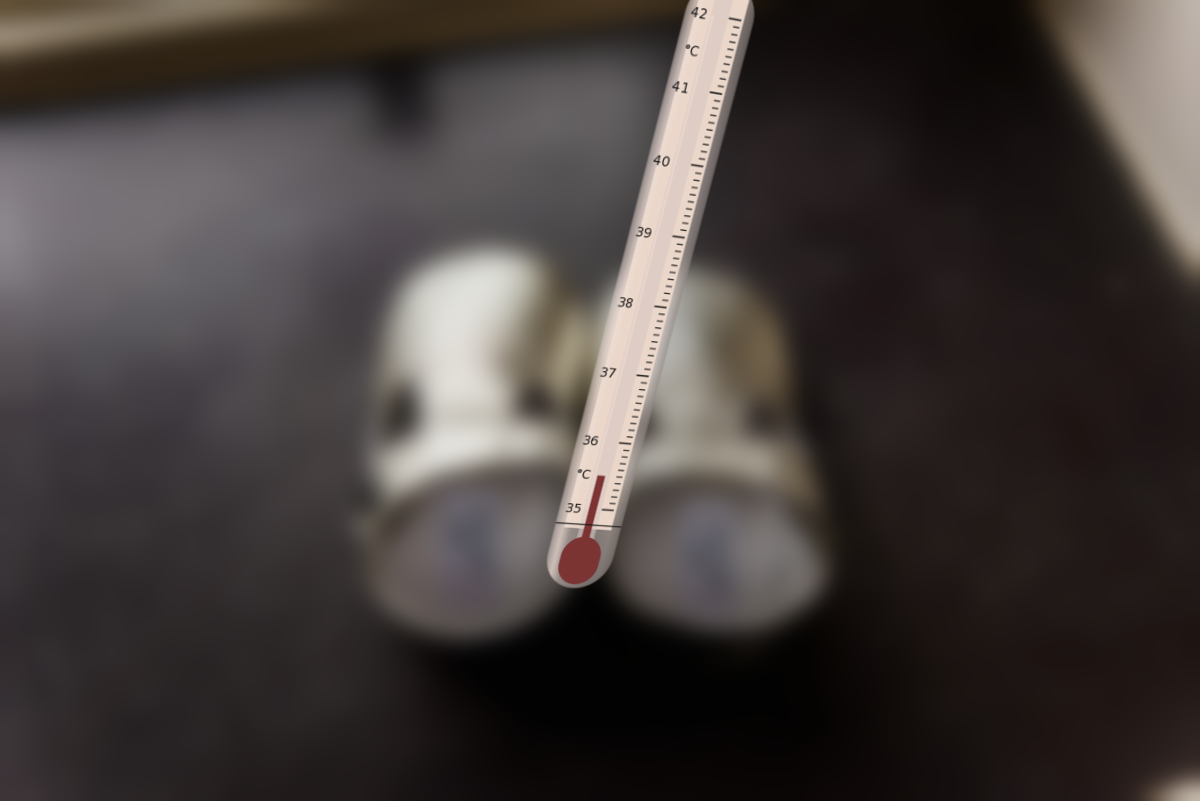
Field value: °C 35.5
